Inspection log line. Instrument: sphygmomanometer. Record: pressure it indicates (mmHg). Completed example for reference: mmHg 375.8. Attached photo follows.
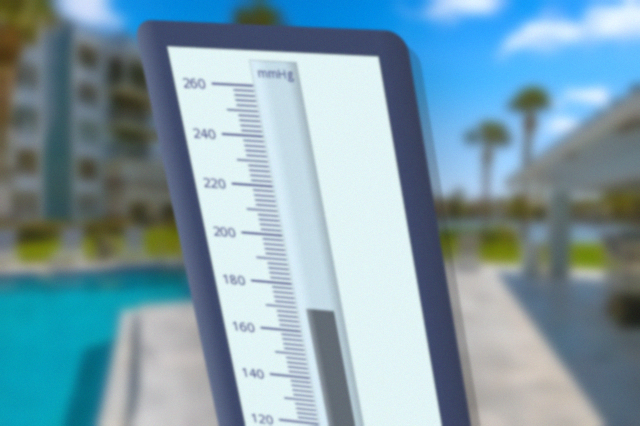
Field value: mmHg 170
